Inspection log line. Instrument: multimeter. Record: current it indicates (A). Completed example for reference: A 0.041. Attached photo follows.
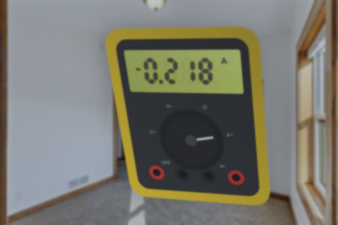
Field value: A -0.218
